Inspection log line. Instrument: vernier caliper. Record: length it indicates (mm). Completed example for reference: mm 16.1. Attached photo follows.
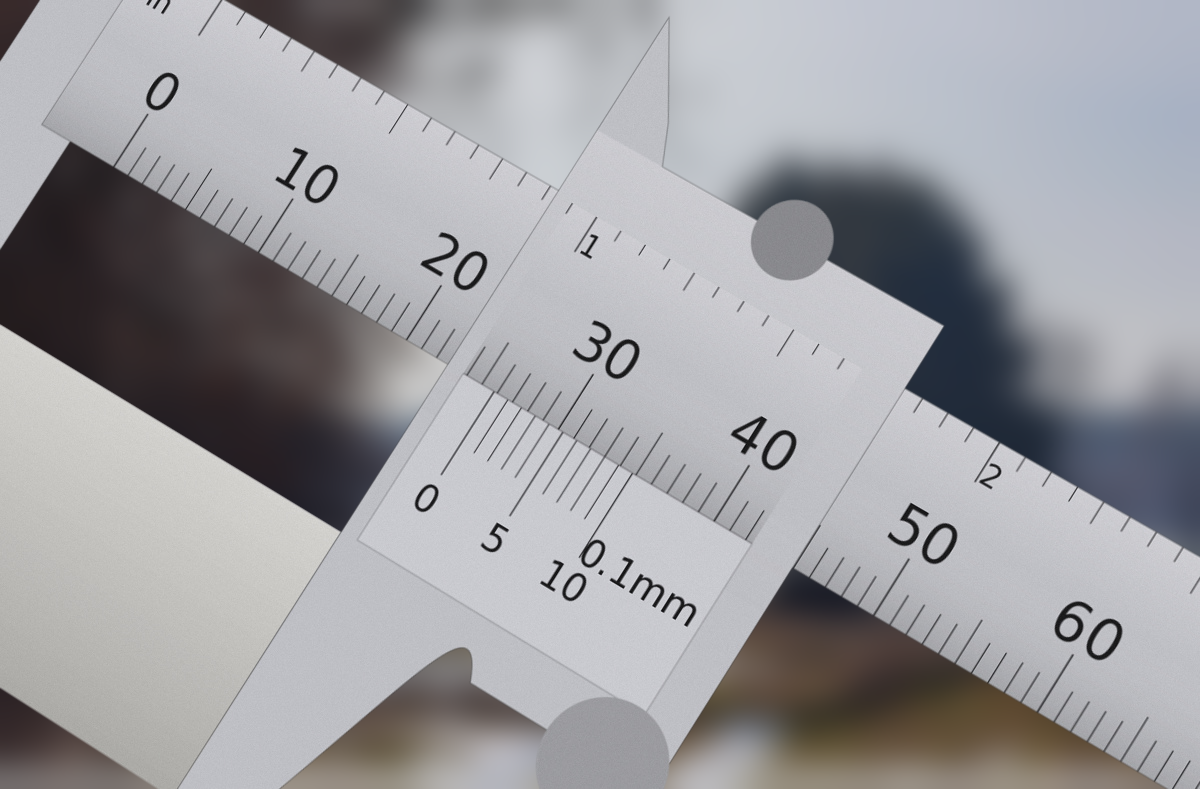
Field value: mm 25.8
